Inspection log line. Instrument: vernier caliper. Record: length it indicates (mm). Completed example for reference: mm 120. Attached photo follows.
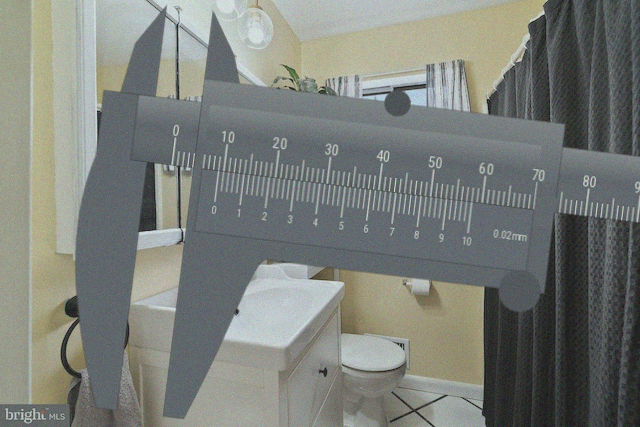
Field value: mm 9.0
